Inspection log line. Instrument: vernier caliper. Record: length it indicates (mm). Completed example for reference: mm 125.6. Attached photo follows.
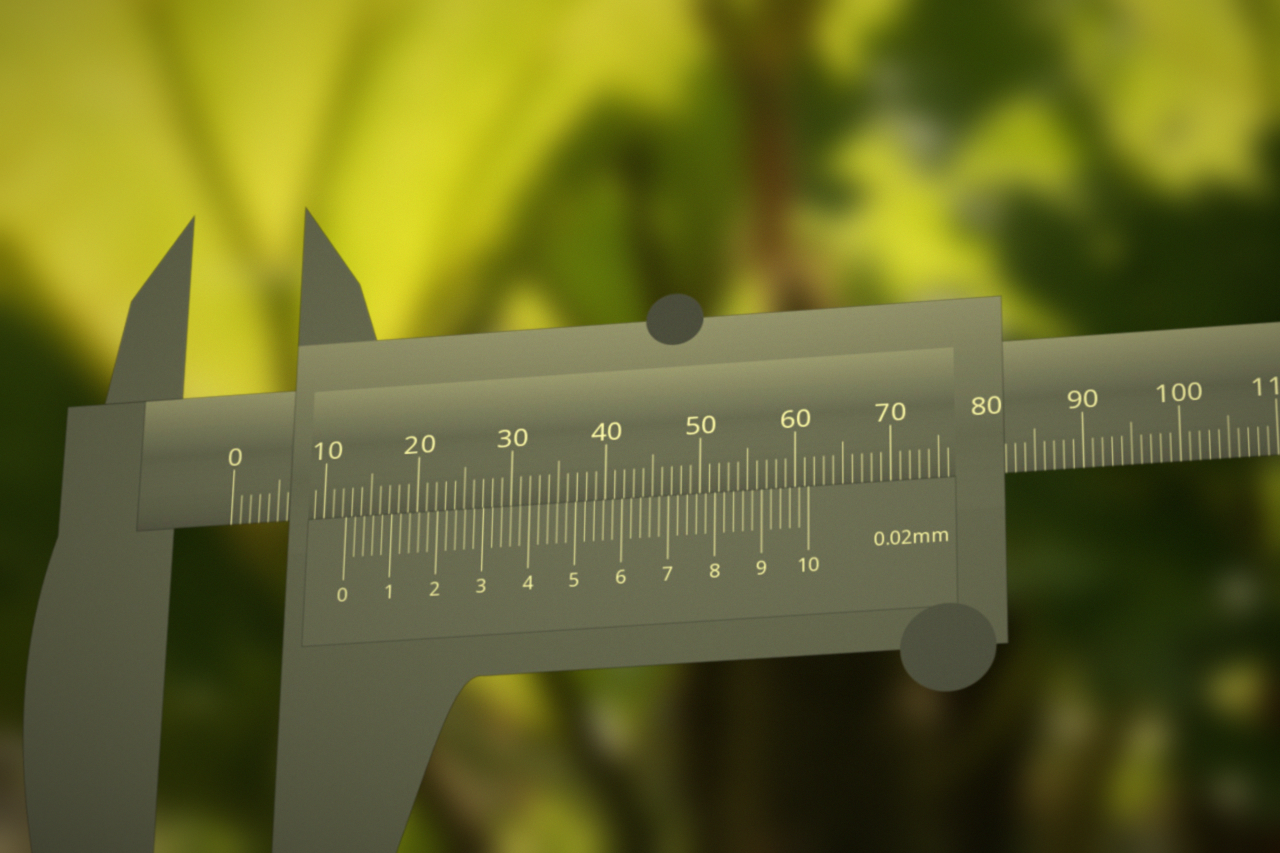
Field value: mm 12.4
